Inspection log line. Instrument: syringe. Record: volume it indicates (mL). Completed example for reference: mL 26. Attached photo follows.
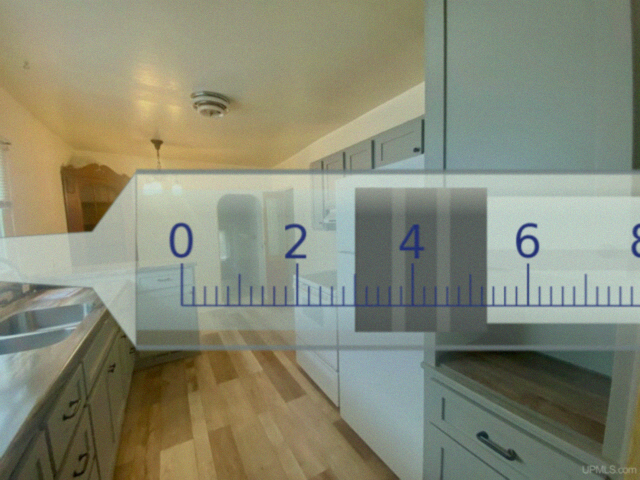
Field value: mL 3
